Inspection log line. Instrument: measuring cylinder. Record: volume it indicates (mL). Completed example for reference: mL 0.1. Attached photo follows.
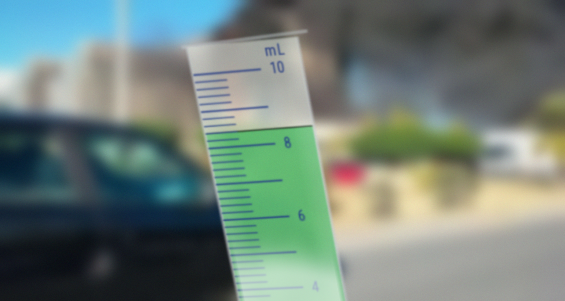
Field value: mL 8.4
